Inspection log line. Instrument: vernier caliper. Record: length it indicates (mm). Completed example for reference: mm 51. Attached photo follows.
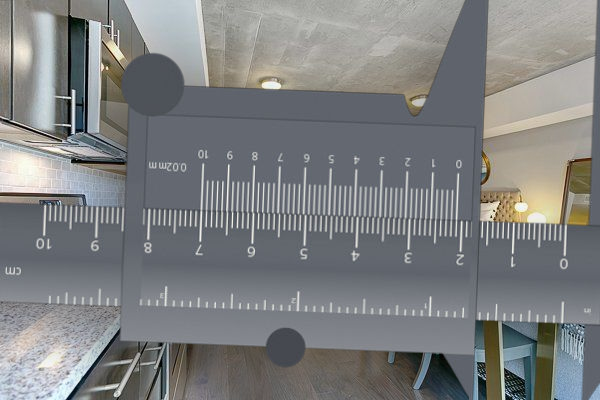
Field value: mm 21.0
